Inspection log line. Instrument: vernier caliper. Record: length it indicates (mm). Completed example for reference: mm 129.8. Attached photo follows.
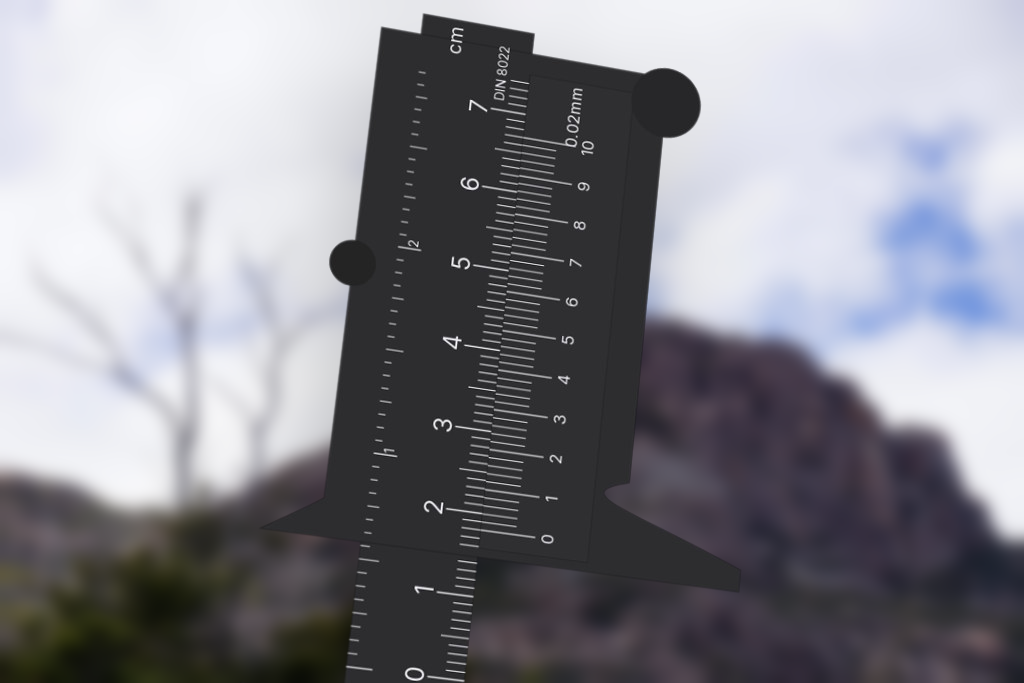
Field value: mm 18.0
